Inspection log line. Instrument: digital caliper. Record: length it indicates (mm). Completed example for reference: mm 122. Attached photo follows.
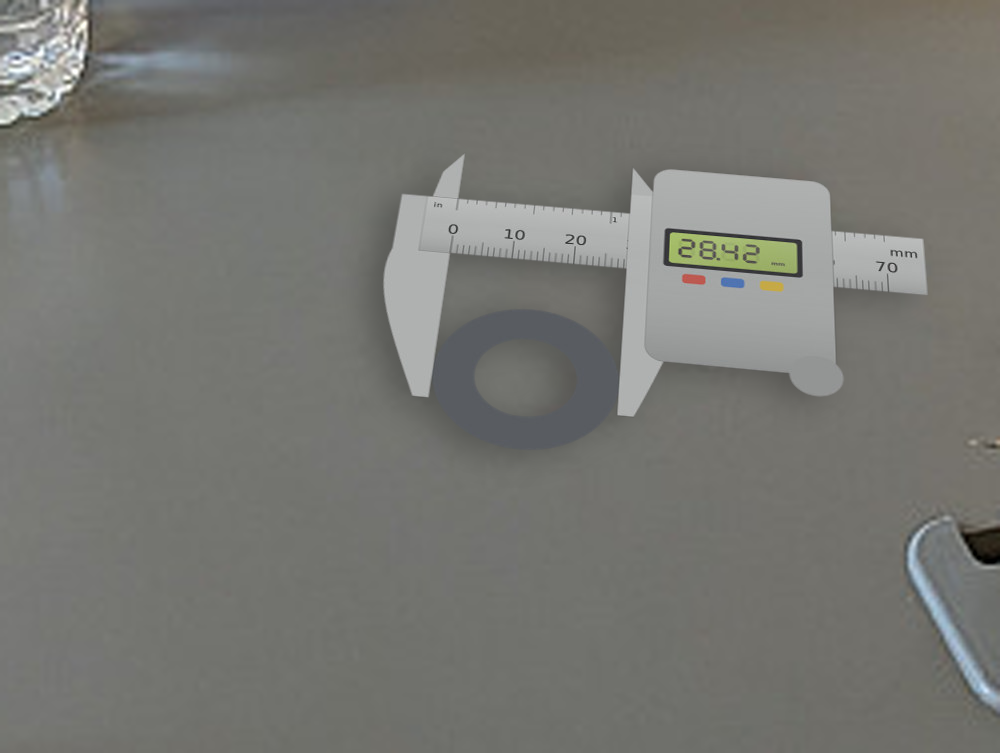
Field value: mm 28.42
